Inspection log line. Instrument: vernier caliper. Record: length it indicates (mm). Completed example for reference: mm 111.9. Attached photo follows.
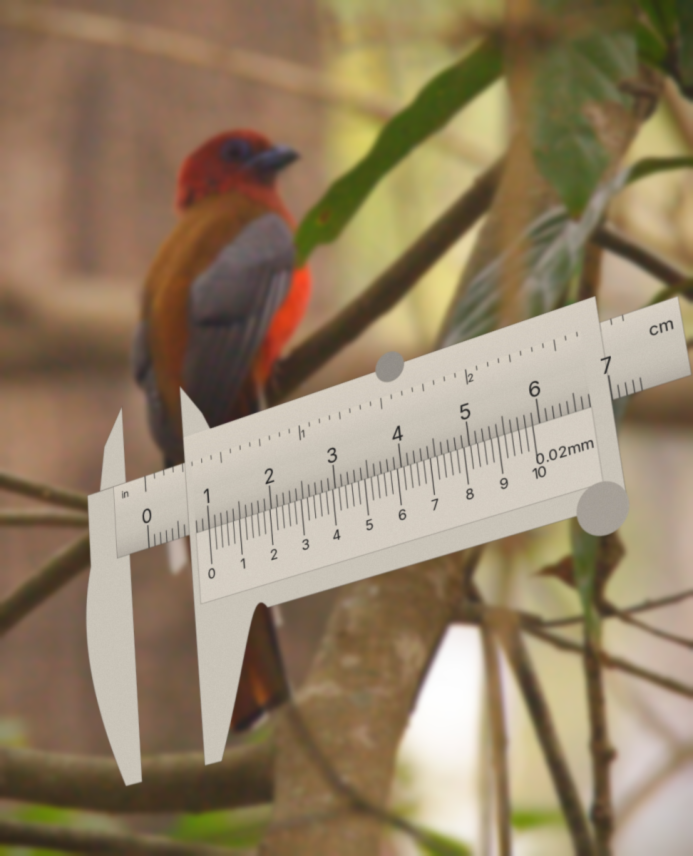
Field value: mm 10.0
